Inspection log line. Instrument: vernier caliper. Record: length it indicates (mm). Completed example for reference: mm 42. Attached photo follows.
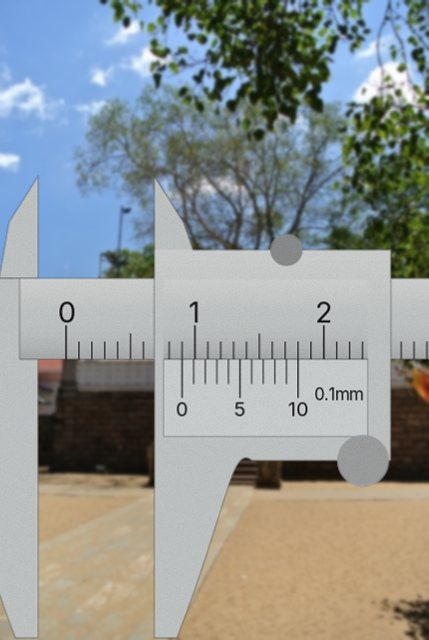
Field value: mm 9.0
